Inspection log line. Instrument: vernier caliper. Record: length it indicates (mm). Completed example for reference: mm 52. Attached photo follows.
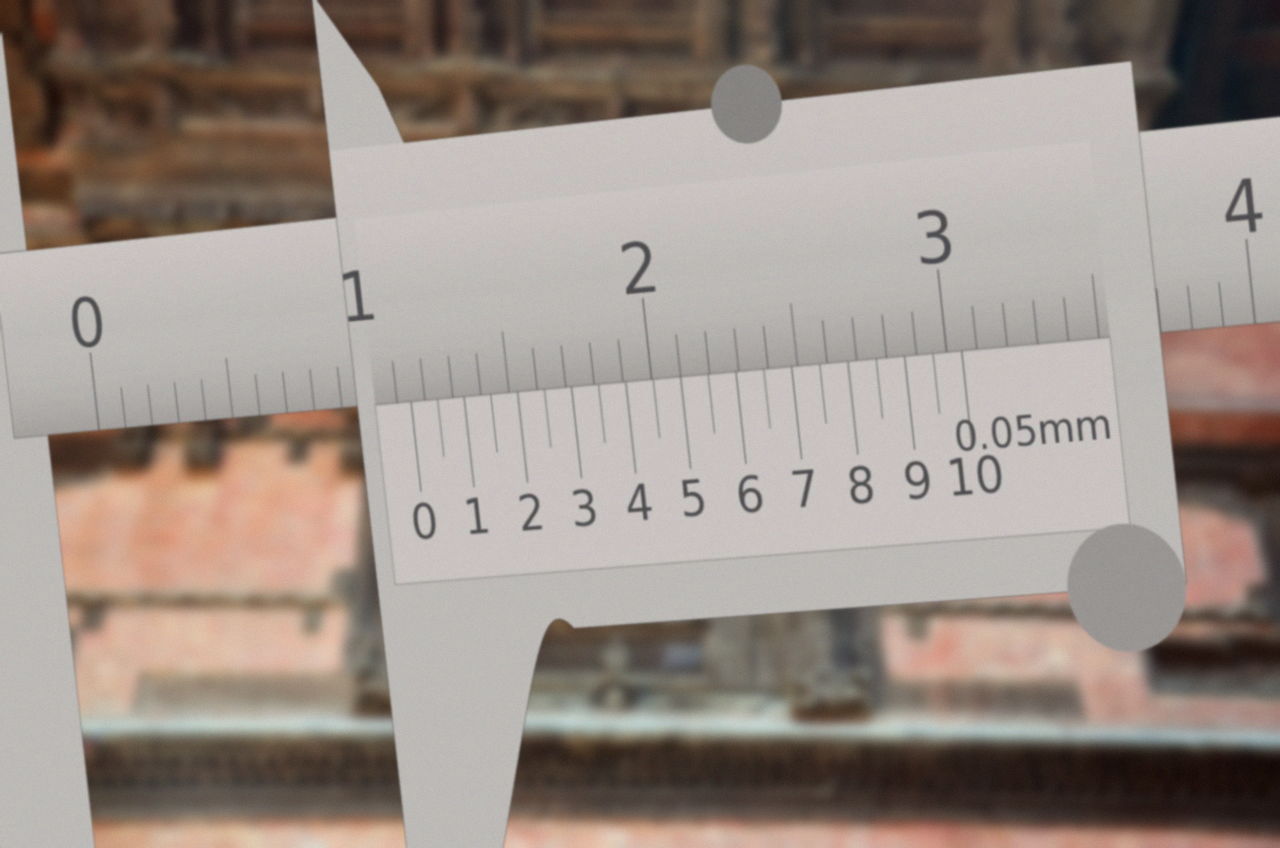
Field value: mm 11.5
